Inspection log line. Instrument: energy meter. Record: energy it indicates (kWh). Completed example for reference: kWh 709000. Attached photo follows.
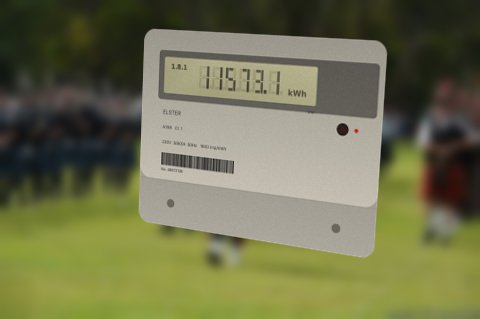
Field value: kWh 11573.1
